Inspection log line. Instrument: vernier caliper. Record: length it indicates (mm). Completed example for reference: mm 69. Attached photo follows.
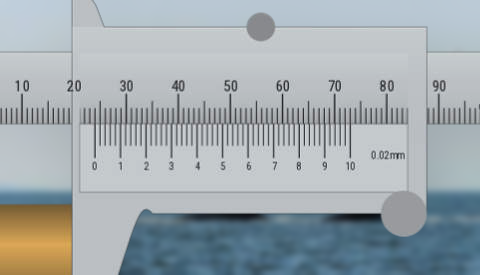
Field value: mm 24.0
